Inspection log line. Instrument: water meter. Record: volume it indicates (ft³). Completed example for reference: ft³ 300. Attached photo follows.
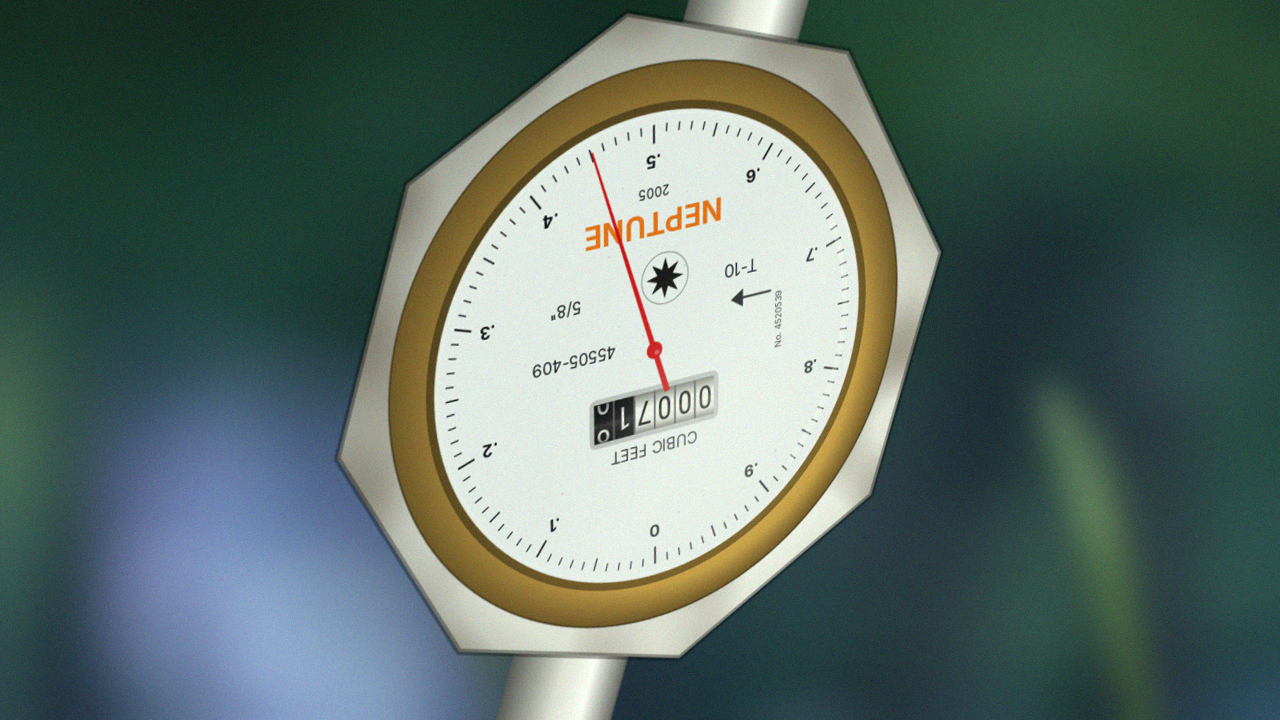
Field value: ft³ 718.45
